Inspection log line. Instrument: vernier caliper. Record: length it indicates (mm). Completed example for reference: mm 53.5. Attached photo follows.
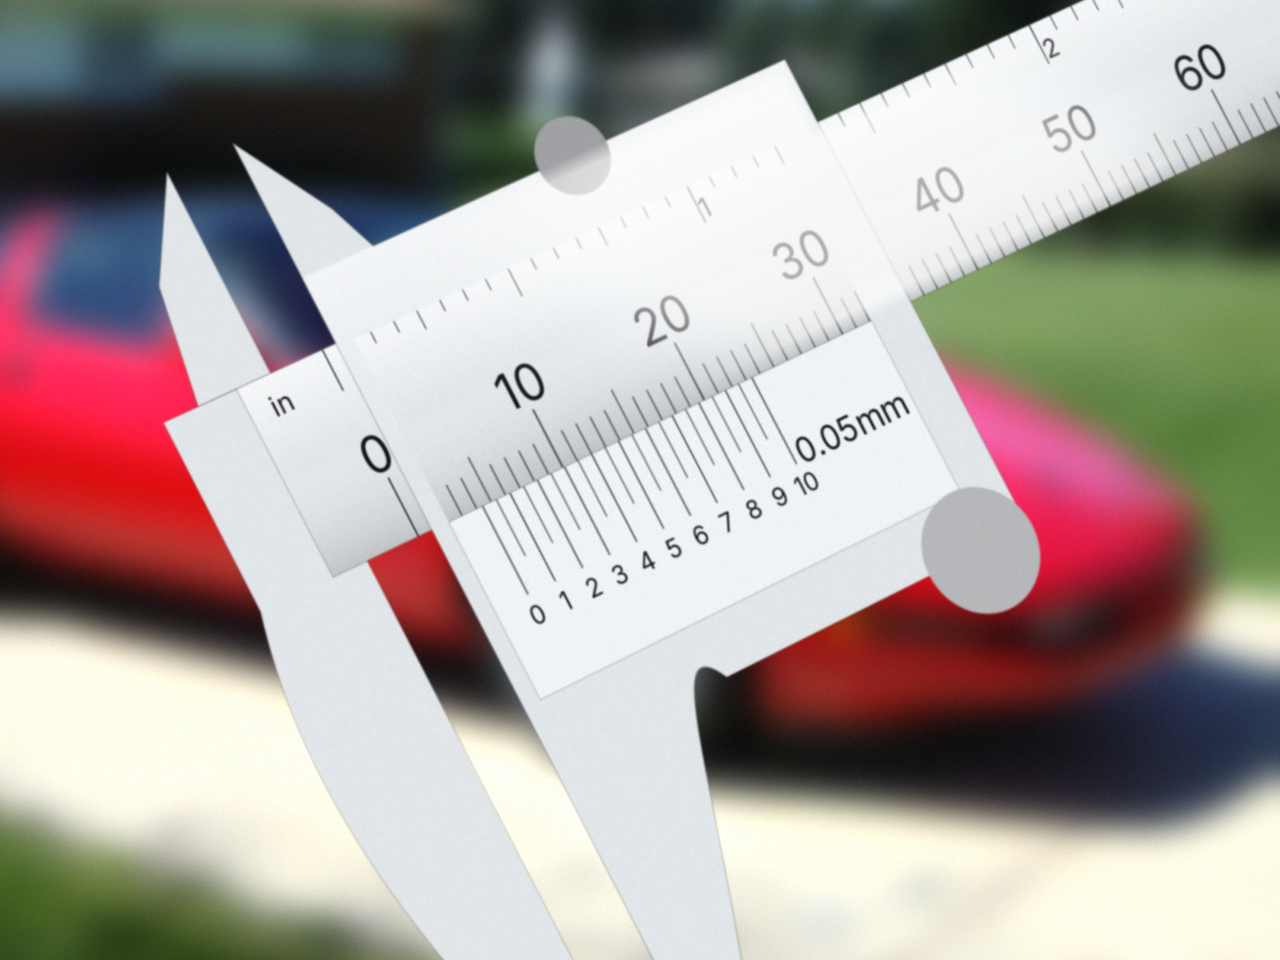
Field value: mm 4.4
